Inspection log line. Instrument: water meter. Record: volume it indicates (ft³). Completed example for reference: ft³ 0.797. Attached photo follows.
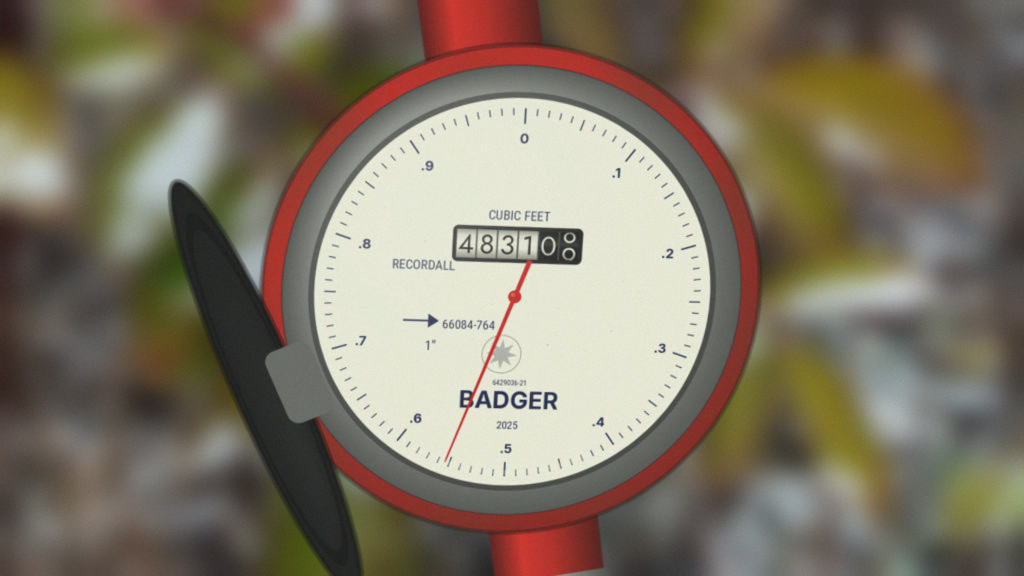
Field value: ft³ 483108.55
